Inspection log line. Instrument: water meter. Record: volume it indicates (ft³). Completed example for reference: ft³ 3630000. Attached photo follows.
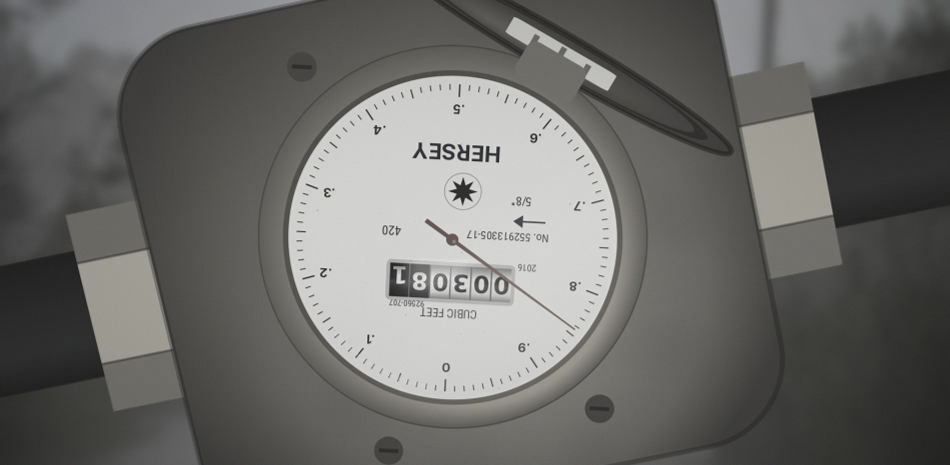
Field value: ft³ 3080.84
